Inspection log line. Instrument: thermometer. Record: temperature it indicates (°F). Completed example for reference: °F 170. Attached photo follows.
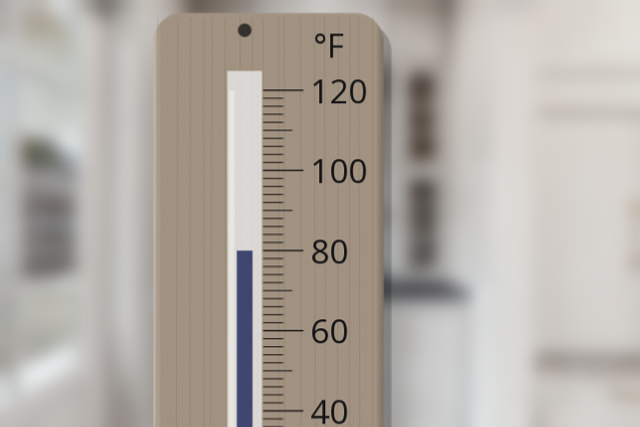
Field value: °F 80
